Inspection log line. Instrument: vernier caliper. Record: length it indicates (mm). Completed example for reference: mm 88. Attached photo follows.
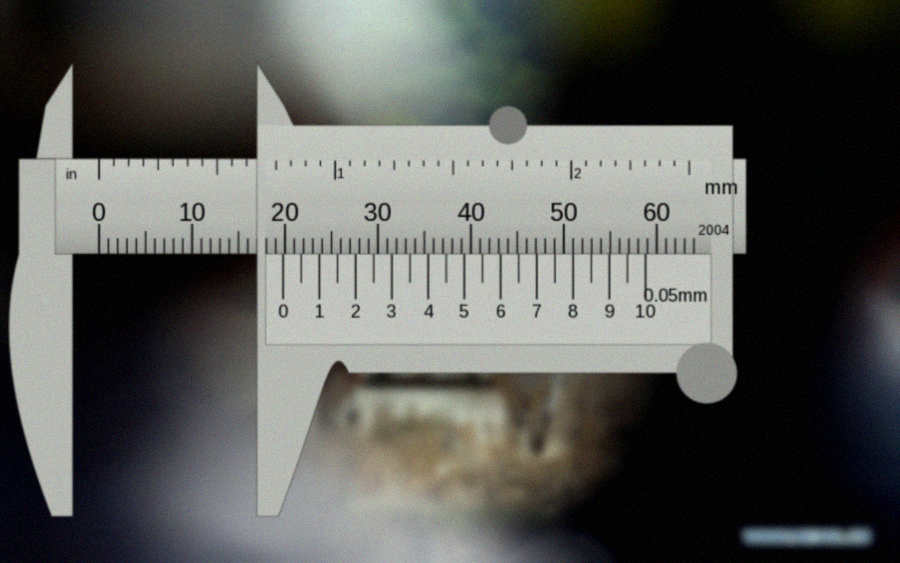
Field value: mm 19.8
